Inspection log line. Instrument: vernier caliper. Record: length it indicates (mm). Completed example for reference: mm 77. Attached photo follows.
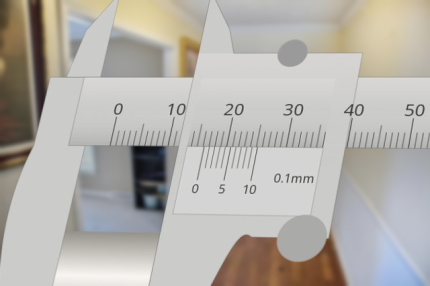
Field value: mm 16.2
